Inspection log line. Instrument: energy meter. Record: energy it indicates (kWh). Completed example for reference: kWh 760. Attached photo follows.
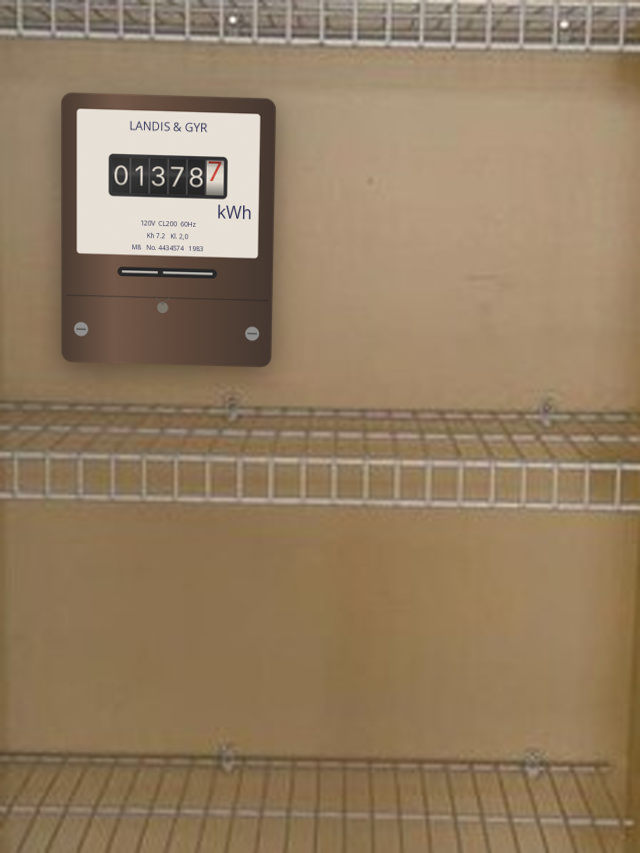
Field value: kWh 1378.7
